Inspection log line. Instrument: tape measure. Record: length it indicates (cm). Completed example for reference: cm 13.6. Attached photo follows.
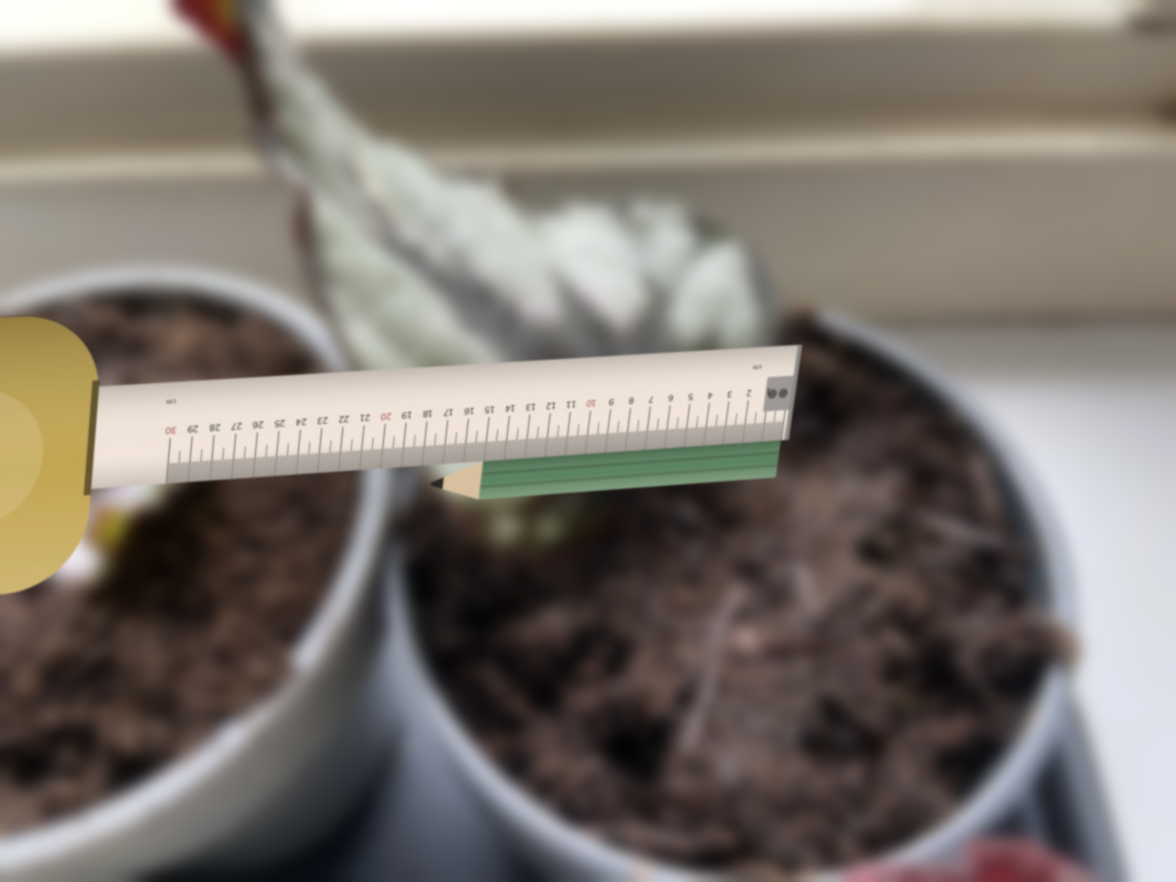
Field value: cm 17.5
